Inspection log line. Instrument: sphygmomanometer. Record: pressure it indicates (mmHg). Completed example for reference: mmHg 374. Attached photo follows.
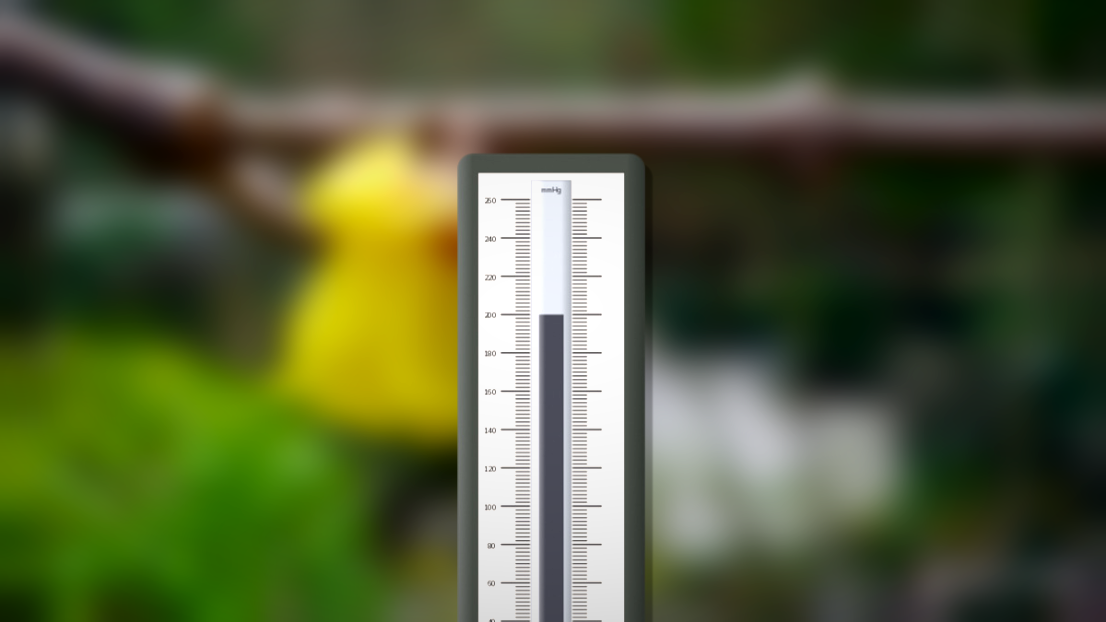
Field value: mmHg 200
